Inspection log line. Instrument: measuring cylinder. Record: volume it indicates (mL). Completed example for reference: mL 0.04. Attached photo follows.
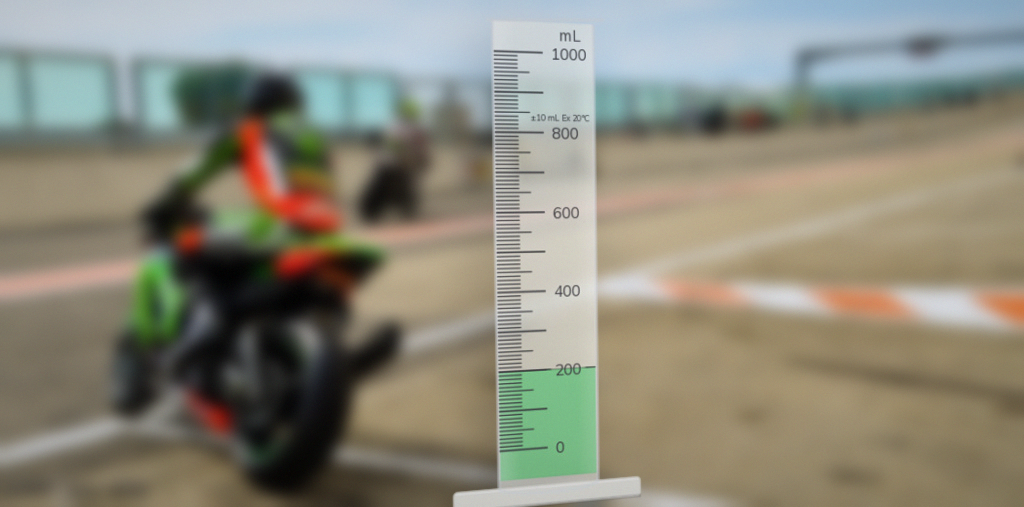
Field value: mL 200
